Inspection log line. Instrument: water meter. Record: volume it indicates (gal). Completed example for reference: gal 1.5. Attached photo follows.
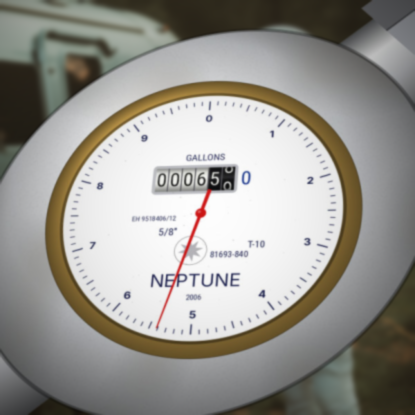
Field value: gal 6585.4
